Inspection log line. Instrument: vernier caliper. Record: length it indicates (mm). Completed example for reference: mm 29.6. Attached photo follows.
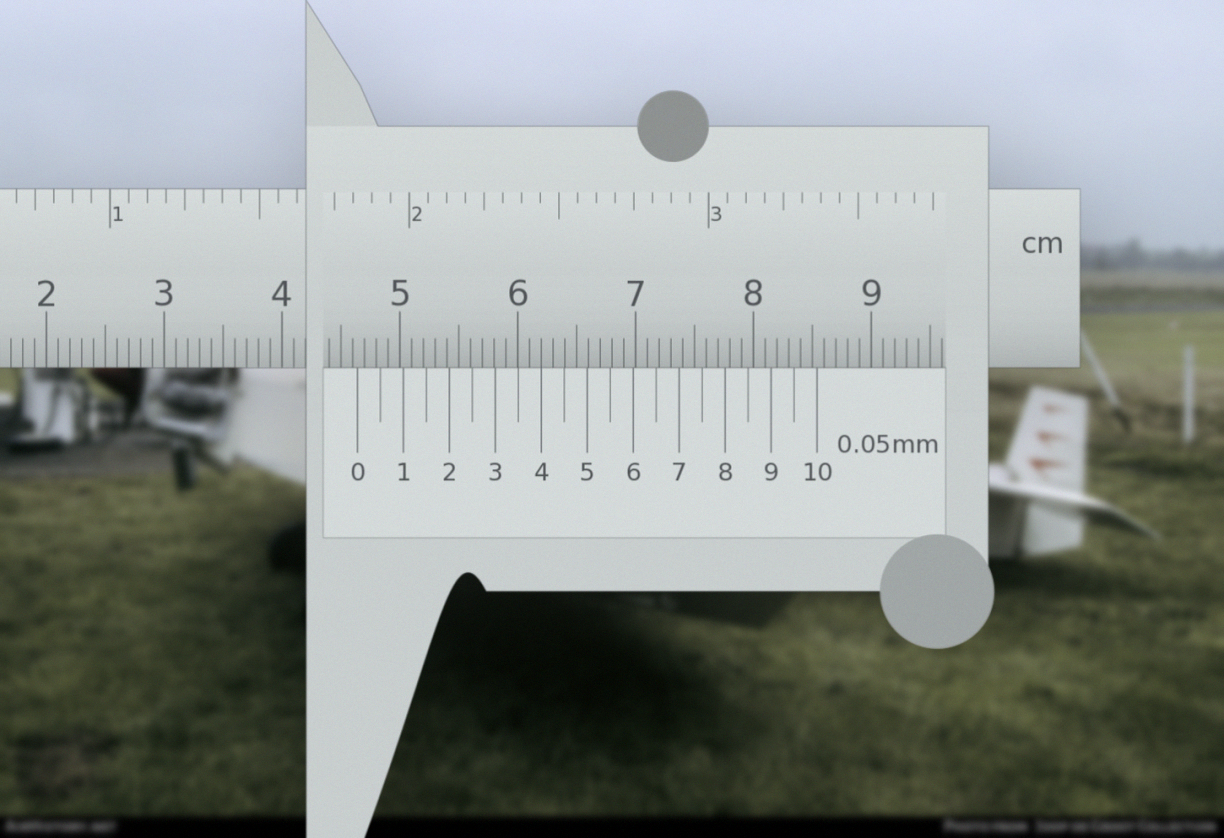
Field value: mm 46.4
